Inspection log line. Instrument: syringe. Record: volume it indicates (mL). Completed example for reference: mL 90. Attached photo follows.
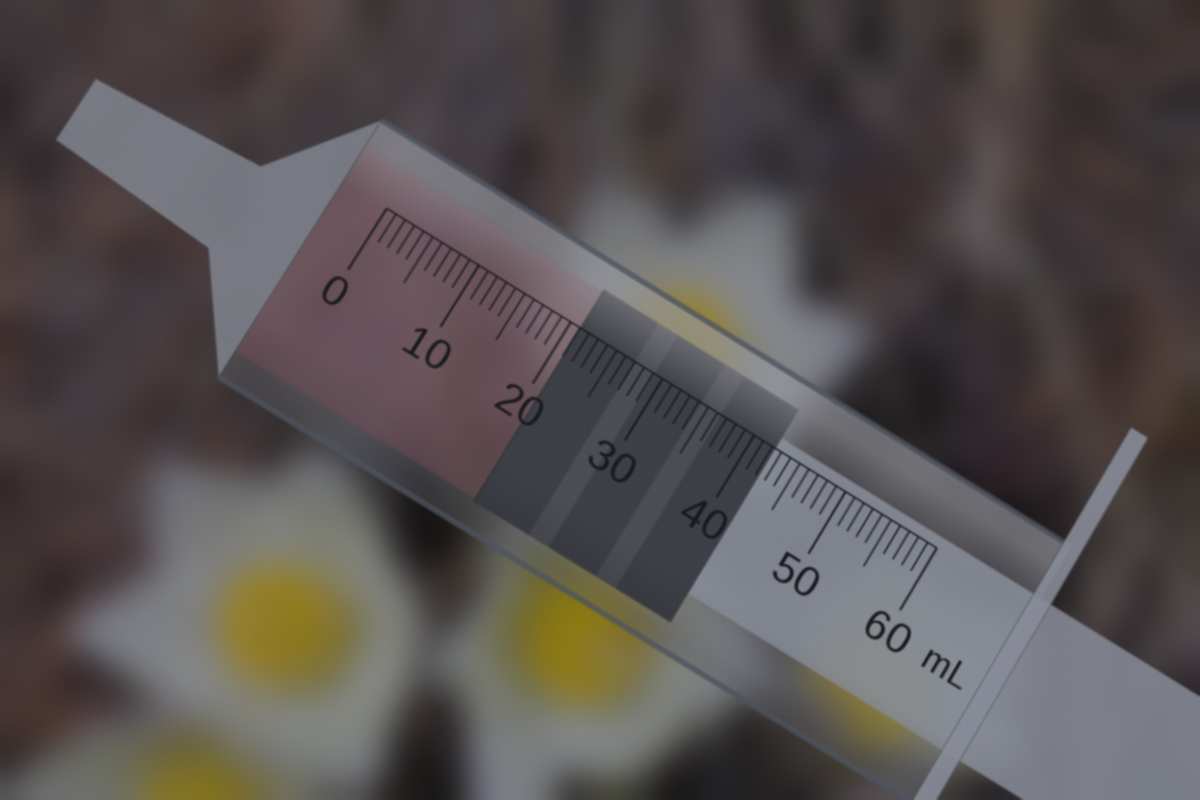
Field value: mL 21
